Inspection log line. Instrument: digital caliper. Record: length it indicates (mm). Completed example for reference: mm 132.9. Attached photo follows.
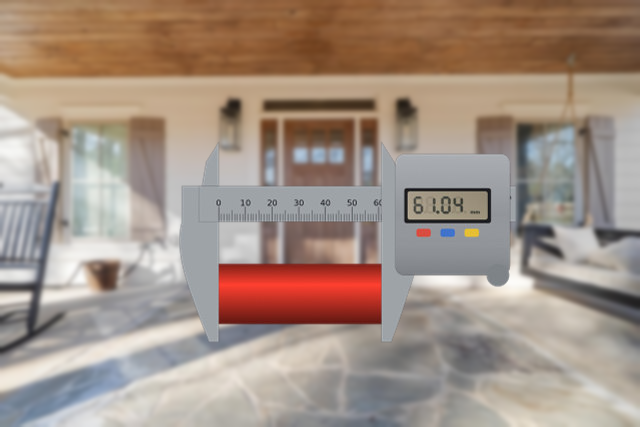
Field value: mm 61.04
